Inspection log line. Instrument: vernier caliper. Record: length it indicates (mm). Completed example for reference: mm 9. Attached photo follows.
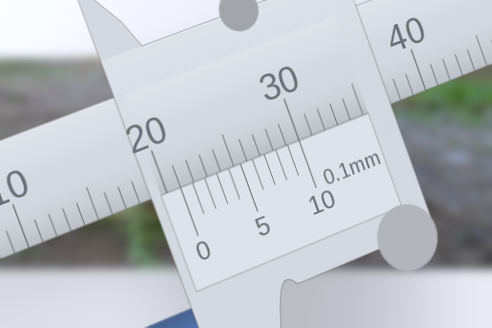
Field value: mm 21.0
